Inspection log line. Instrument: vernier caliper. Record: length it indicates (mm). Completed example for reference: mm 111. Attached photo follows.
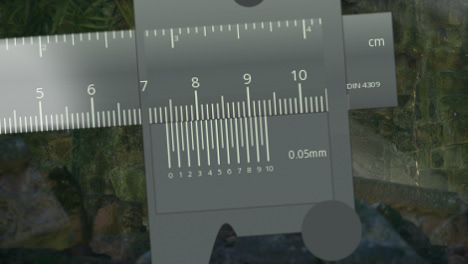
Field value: mm 74.0
